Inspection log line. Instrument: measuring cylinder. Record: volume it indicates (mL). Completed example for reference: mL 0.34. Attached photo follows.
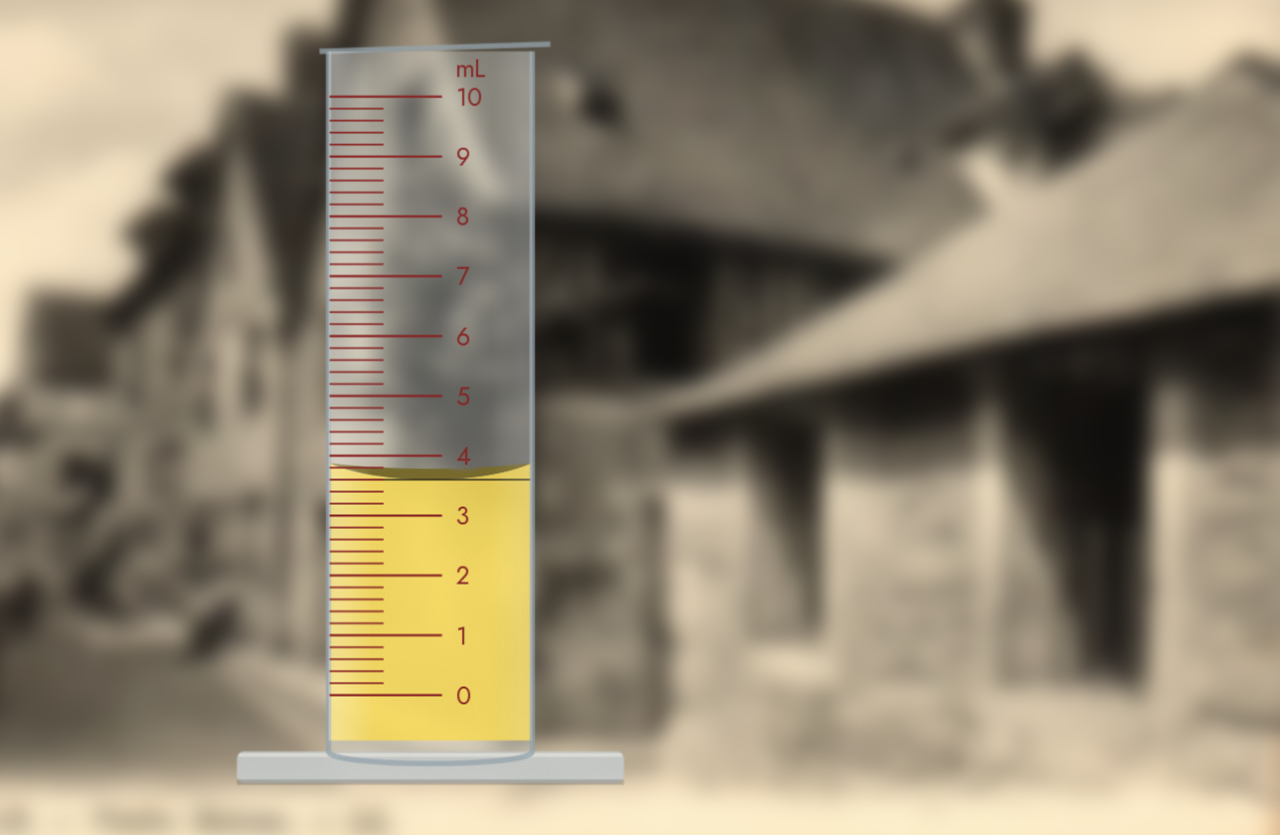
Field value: mL 3.6
